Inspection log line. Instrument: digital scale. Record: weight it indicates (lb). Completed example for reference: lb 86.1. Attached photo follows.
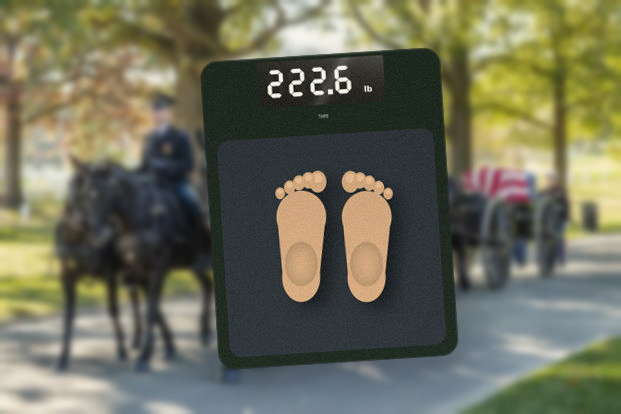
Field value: lb 222.6
